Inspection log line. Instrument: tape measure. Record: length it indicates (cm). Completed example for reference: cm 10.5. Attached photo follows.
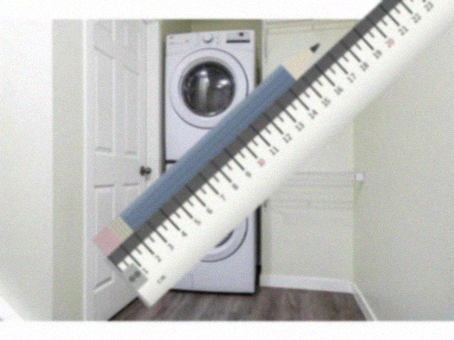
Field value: cm 17
